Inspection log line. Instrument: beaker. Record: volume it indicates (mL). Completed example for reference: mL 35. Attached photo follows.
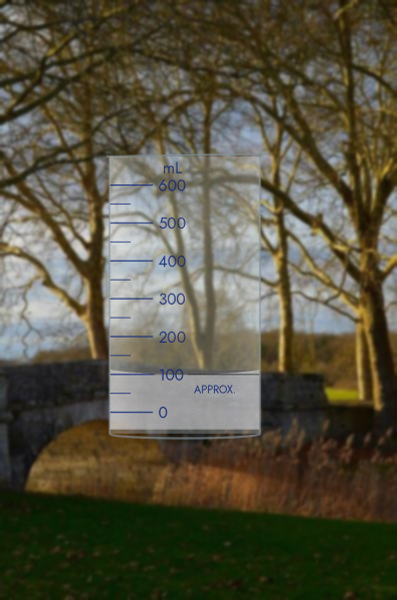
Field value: mL 100
